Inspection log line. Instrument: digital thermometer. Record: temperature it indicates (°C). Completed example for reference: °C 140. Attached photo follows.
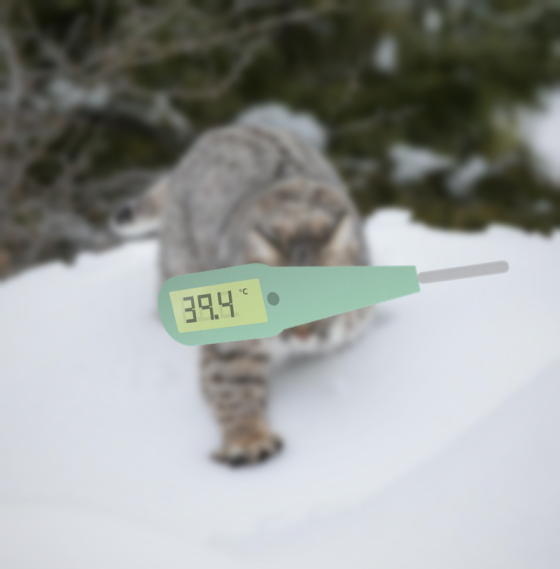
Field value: °C 39.4
